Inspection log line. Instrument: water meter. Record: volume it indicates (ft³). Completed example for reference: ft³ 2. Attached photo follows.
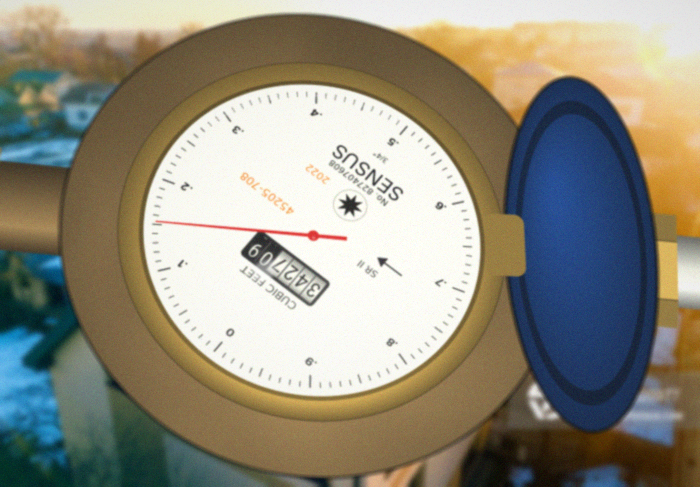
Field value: ft³ 342709.15
